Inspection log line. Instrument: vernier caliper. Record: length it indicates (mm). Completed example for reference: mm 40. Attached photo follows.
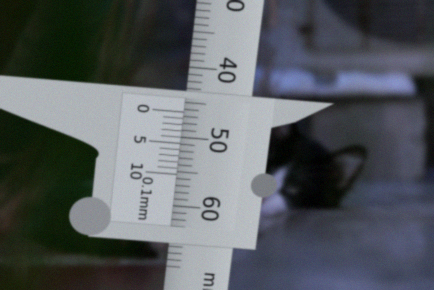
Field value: mm 46.4
